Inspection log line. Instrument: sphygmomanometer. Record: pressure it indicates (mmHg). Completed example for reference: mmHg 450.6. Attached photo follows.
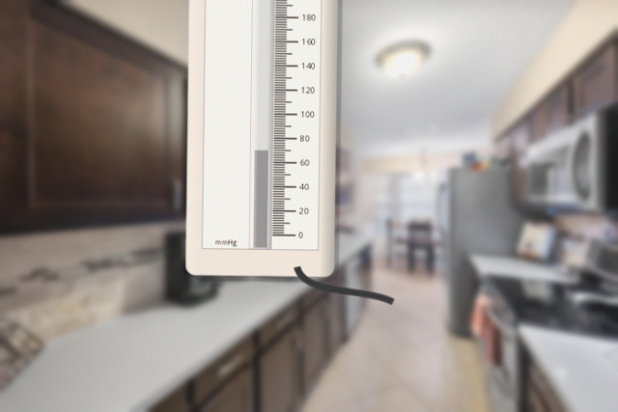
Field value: mmHg 70
